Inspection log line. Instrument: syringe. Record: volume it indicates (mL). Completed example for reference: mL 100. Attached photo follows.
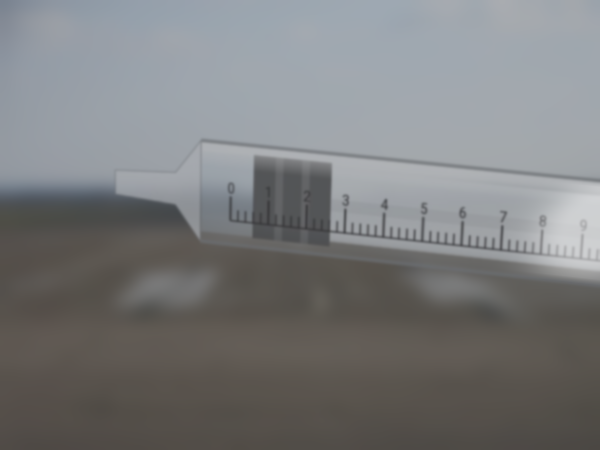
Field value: mL 0.6
